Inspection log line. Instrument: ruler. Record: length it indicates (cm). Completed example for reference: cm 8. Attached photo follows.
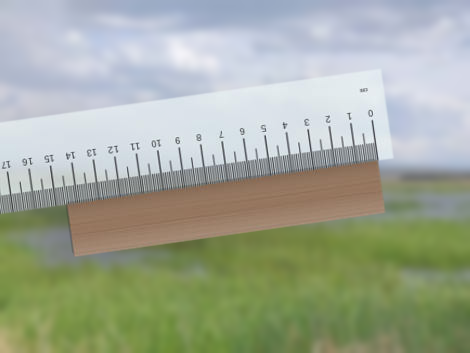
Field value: cm 14.5
